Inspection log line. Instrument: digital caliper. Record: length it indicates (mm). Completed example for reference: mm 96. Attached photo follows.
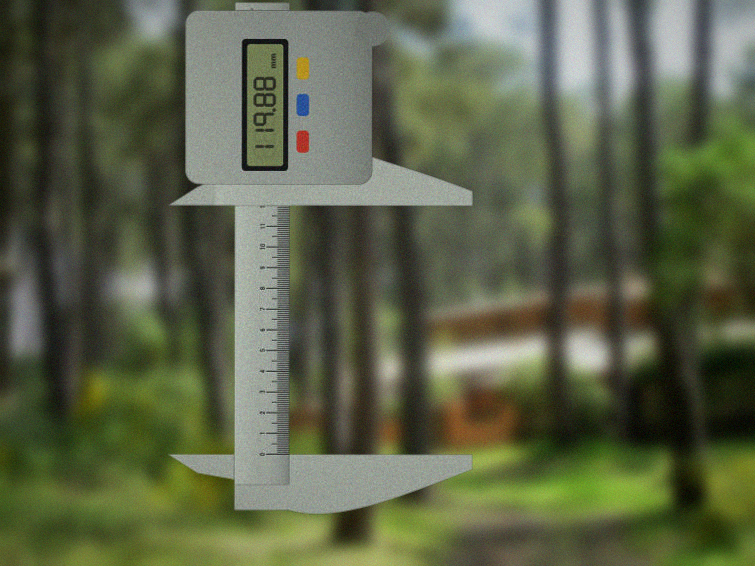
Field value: mm 119.88
